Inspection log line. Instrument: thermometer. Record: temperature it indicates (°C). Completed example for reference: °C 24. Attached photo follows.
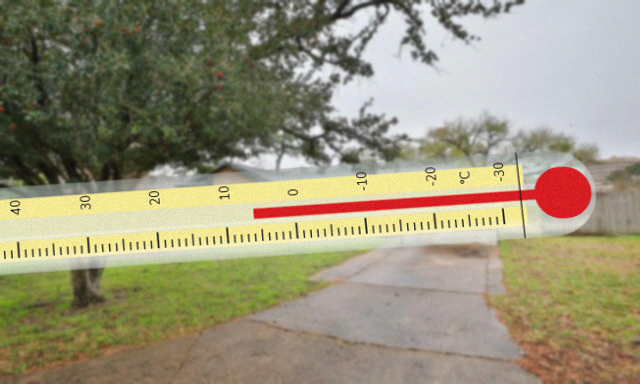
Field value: °C 6
